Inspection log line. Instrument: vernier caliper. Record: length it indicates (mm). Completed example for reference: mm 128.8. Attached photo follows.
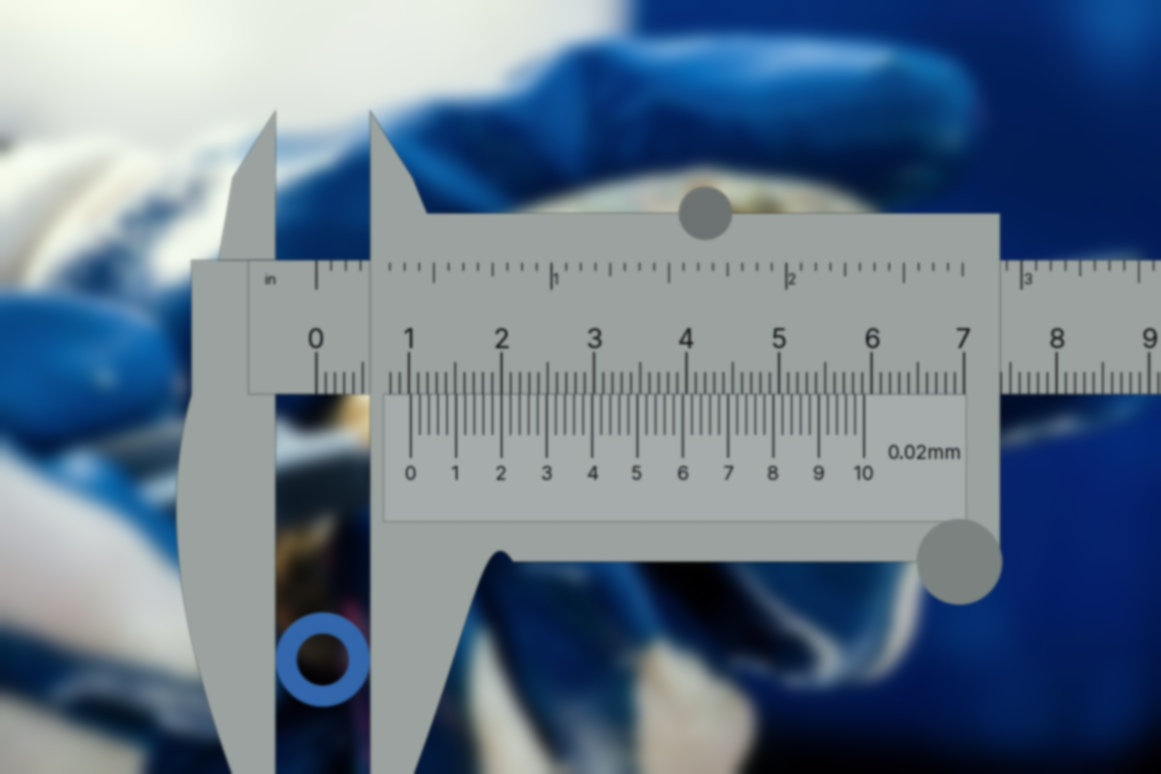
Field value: mm 10.2
